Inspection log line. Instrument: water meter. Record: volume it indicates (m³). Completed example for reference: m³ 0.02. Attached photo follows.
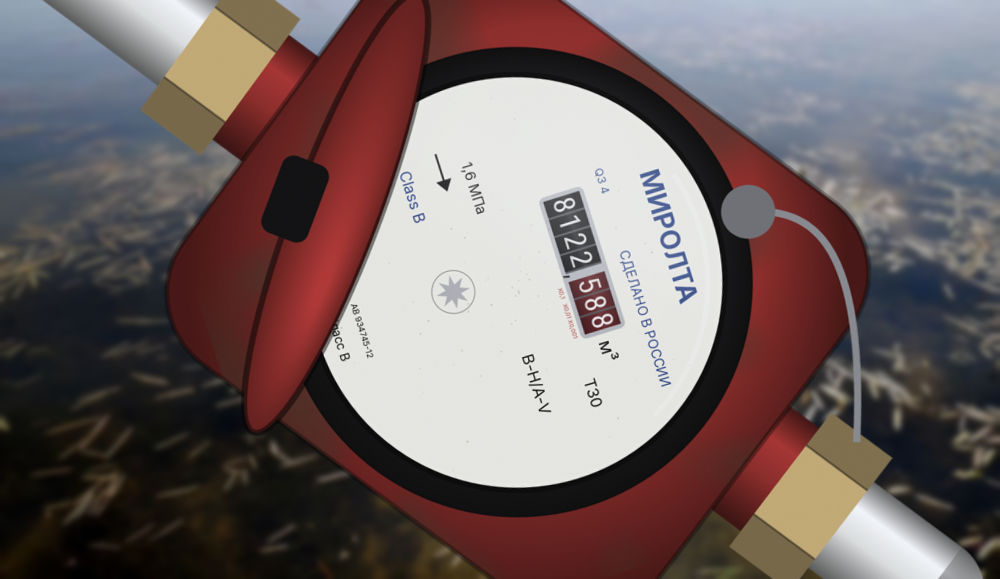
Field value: m³ 8122.588
